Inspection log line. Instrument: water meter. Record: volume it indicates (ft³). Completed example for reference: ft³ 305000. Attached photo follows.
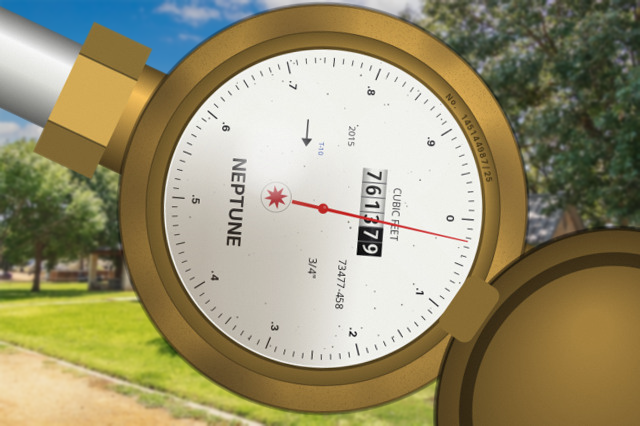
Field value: ft³ 761379.02
